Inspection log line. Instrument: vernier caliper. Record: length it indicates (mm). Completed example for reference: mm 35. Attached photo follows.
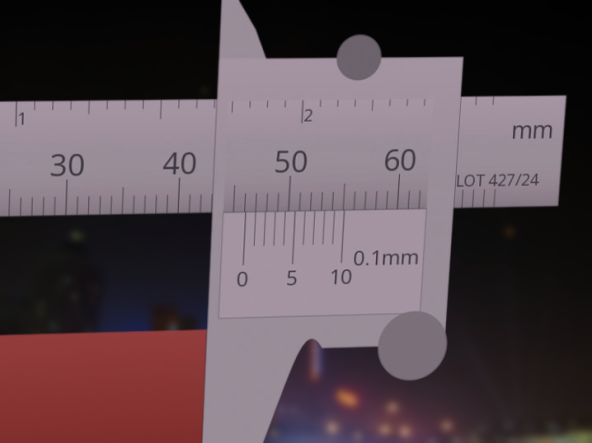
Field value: mm 46.1
